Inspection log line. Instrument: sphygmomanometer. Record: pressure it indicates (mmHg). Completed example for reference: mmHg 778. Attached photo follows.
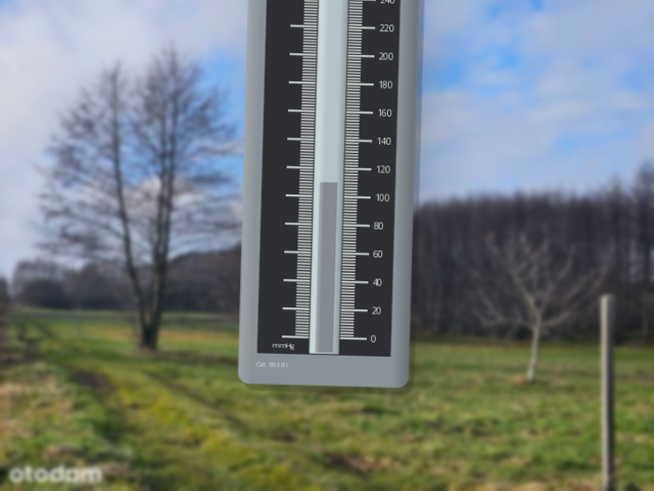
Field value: mmHg 110
